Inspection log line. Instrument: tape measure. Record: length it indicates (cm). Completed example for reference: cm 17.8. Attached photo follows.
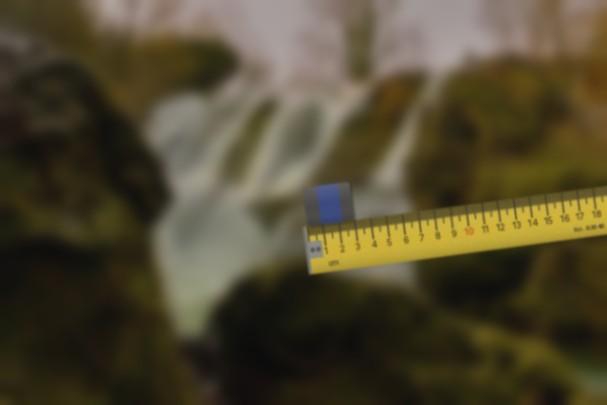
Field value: cm 3
